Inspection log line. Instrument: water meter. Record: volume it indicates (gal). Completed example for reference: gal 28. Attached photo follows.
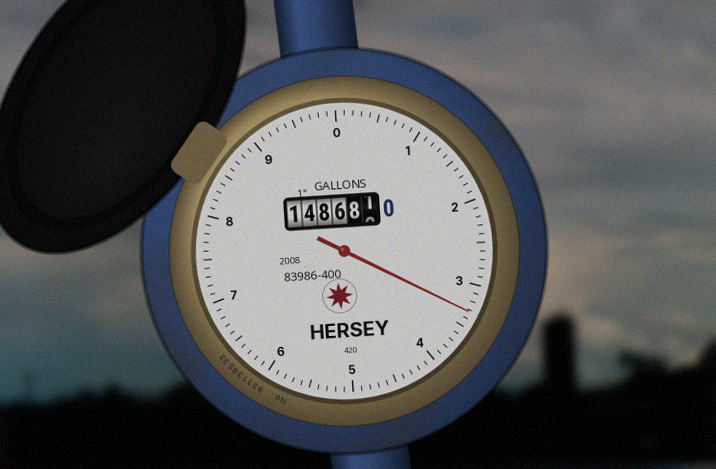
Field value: gal 1486813.3
